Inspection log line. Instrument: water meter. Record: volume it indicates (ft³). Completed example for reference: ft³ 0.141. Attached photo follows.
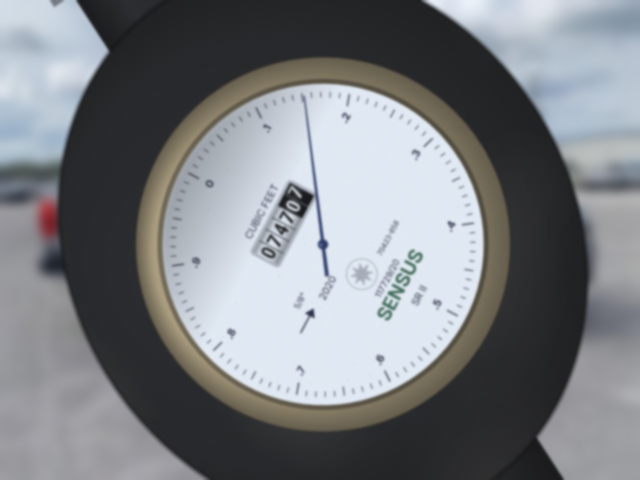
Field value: ft³ 74707.15
